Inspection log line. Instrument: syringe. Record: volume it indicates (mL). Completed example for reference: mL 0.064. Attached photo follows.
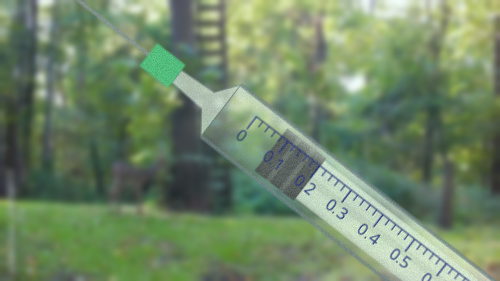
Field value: mL 0.08
